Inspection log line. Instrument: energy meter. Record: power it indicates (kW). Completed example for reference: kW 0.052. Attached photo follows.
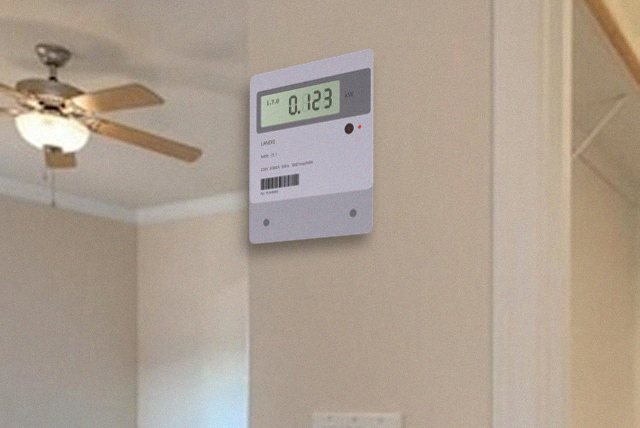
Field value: kW 0.123
